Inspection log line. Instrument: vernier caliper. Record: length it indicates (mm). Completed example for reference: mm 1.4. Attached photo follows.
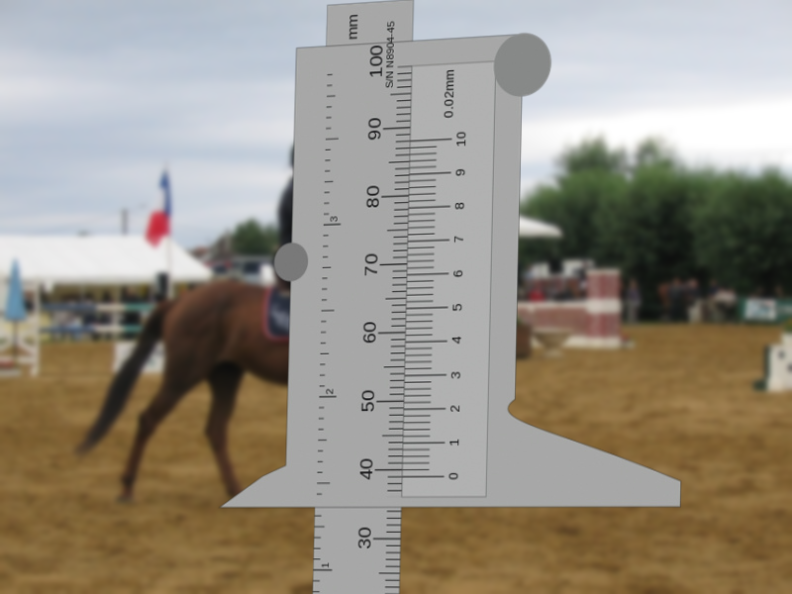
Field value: mm 39.0
